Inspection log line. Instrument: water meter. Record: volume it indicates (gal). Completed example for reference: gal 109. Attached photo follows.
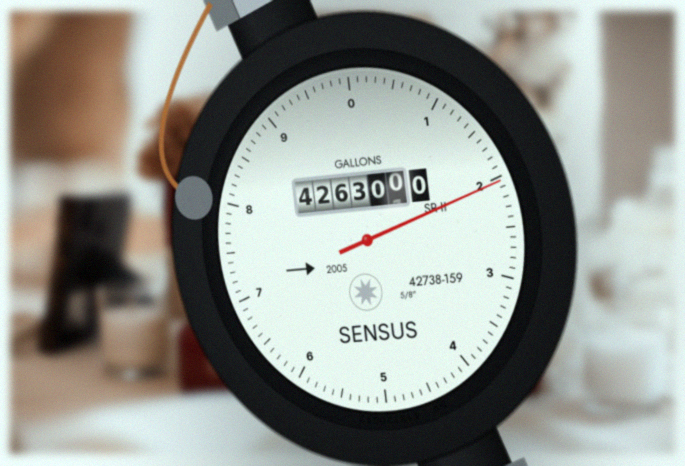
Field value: gal 4263002.0
